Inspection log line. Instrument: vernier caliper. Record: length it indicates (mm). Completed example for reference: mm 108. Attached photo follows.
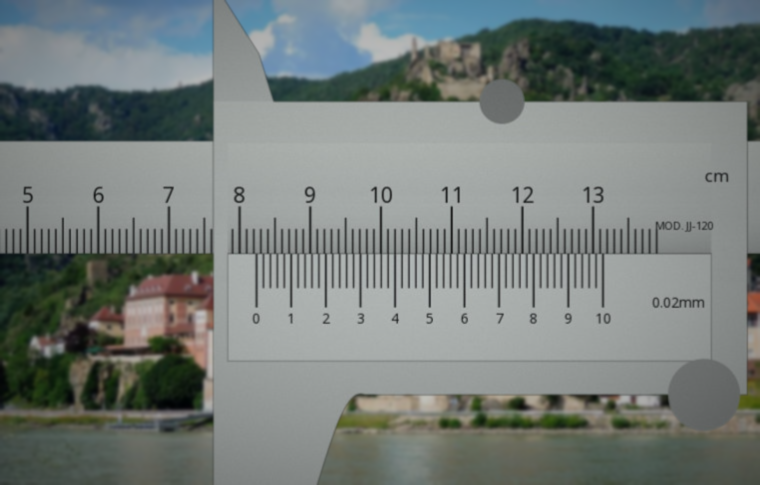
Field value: mm 82.4
